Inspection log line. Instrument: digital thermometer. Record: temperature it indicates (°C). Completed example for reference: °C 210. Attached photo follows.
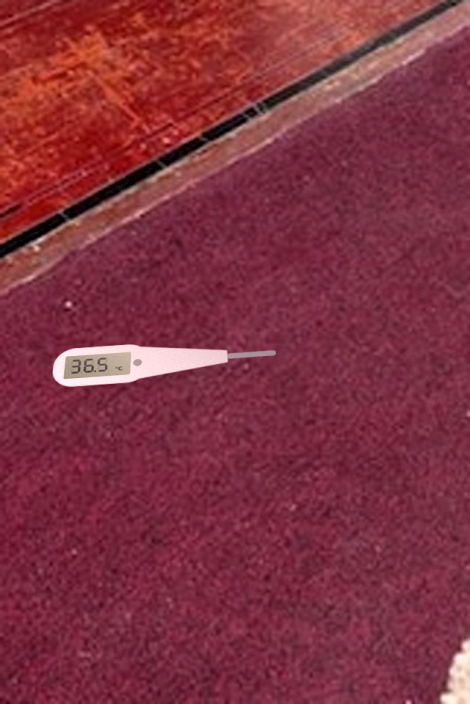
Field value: °C 36.5
